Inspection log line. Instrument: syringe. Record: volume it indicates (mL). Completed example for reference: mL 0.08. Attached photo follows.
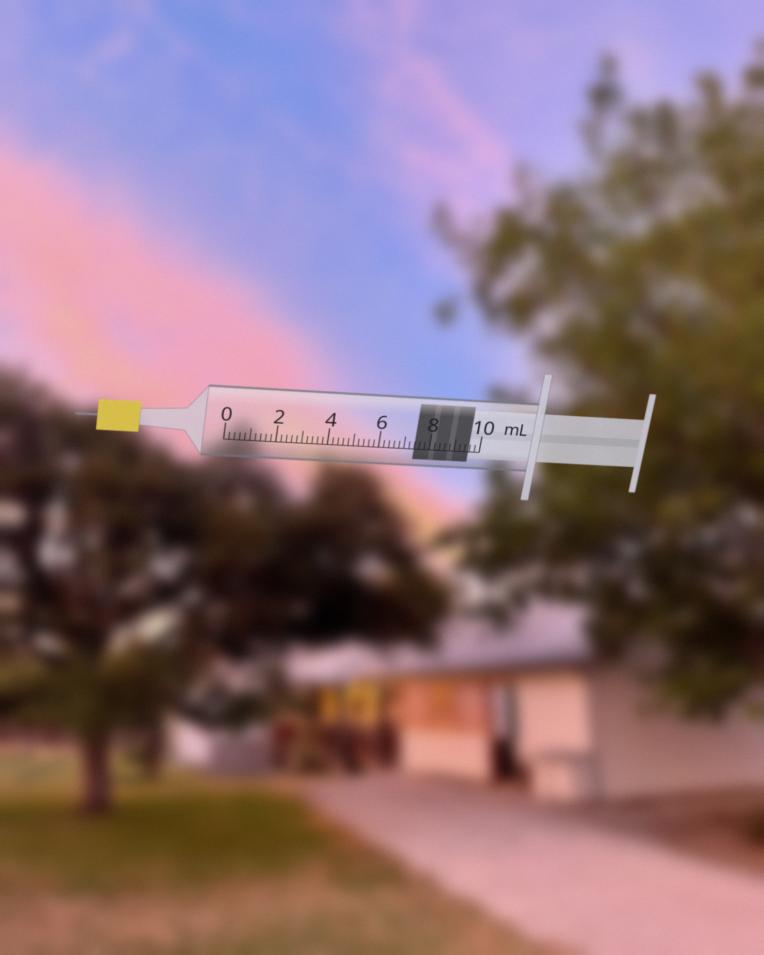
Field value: mL 7.4
